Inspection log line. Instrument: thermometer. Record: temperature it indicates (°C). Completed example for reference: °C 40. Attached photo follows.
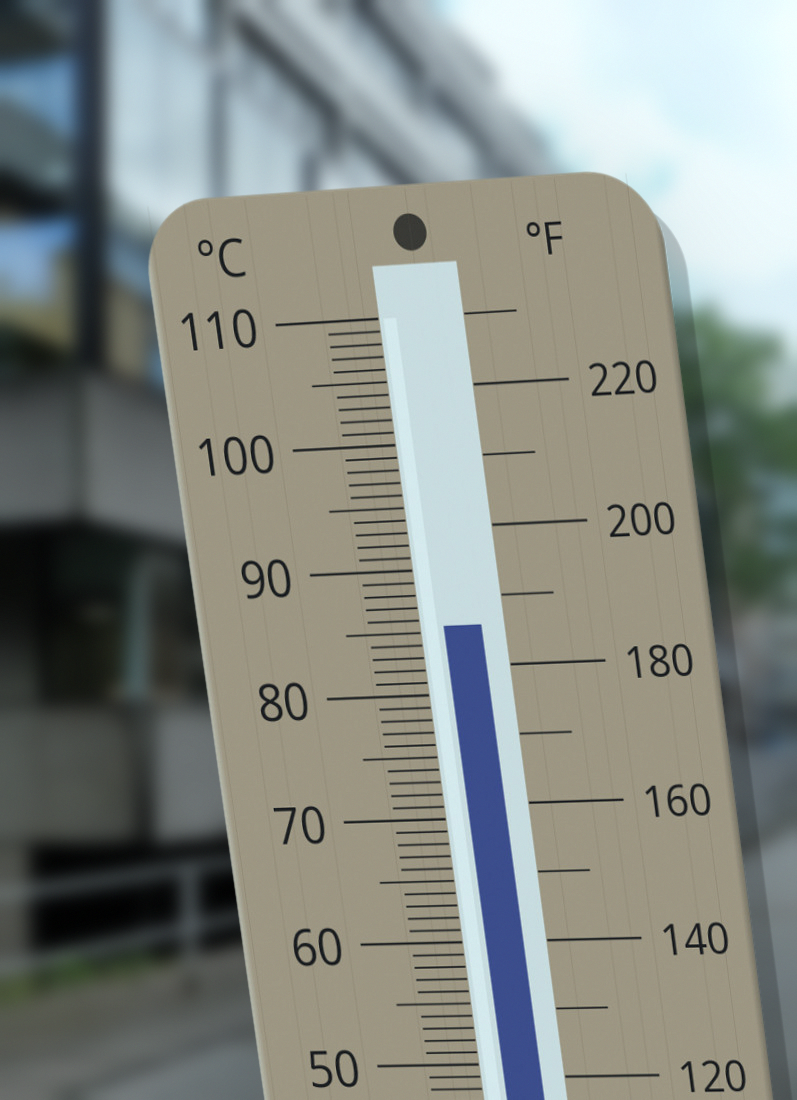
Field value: °C 85.5
